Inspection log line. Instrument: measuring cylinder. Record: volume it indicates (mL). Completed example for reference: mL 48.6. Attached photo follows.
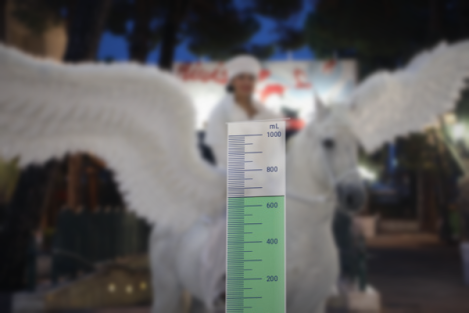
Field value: mL 650
